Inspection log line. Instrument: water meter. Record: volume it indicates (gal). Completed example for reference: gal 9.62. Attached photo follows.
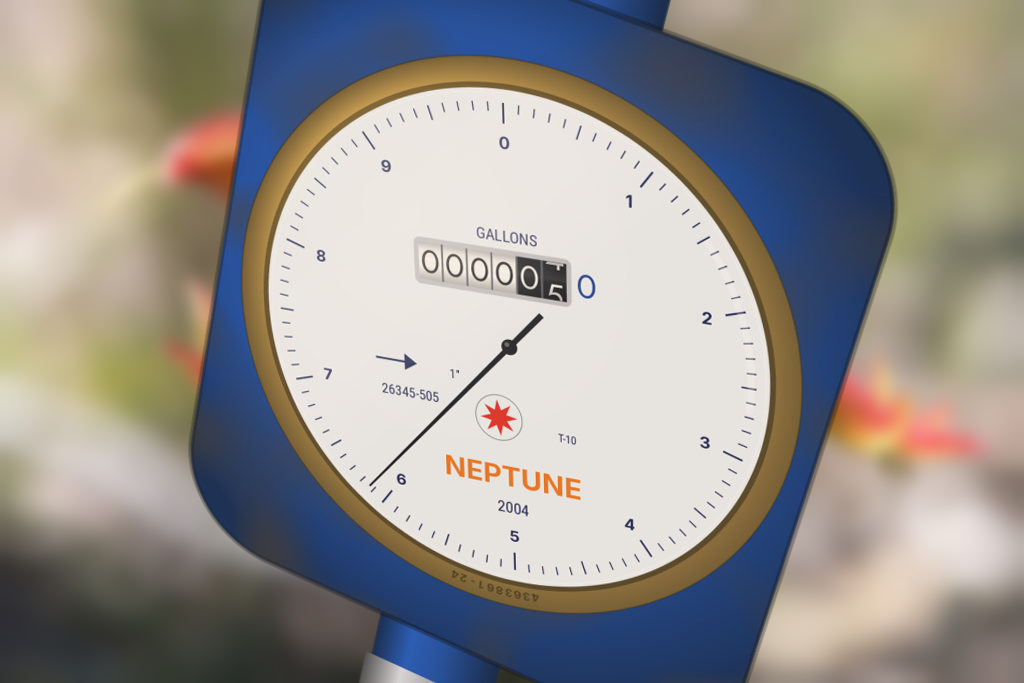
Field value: gal 46.1
